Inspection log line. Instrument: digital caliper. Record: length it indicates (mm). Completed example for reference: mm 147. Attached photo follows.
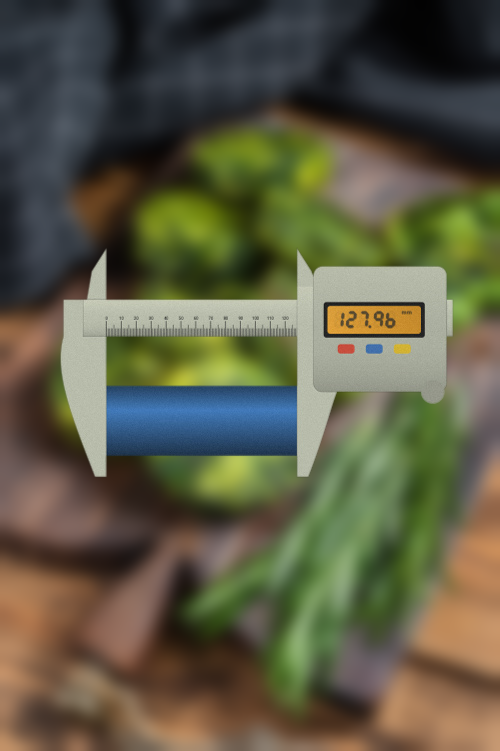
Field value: mm 127.96
